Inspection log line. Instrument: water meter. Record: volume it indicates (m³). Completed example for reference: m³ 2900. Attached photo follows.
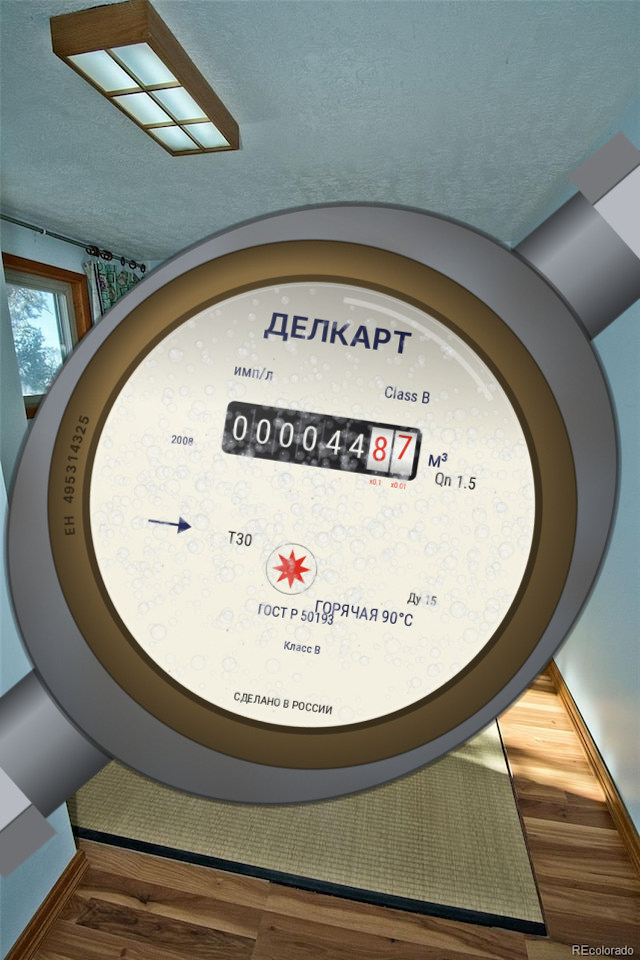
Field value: m³ 44.87
